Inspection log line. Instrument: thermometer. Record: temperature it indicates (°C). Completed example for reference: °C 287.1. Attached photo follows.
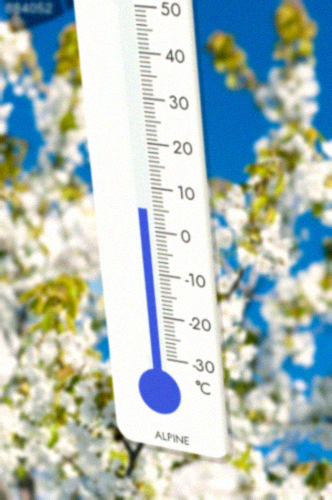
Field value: °C 5
